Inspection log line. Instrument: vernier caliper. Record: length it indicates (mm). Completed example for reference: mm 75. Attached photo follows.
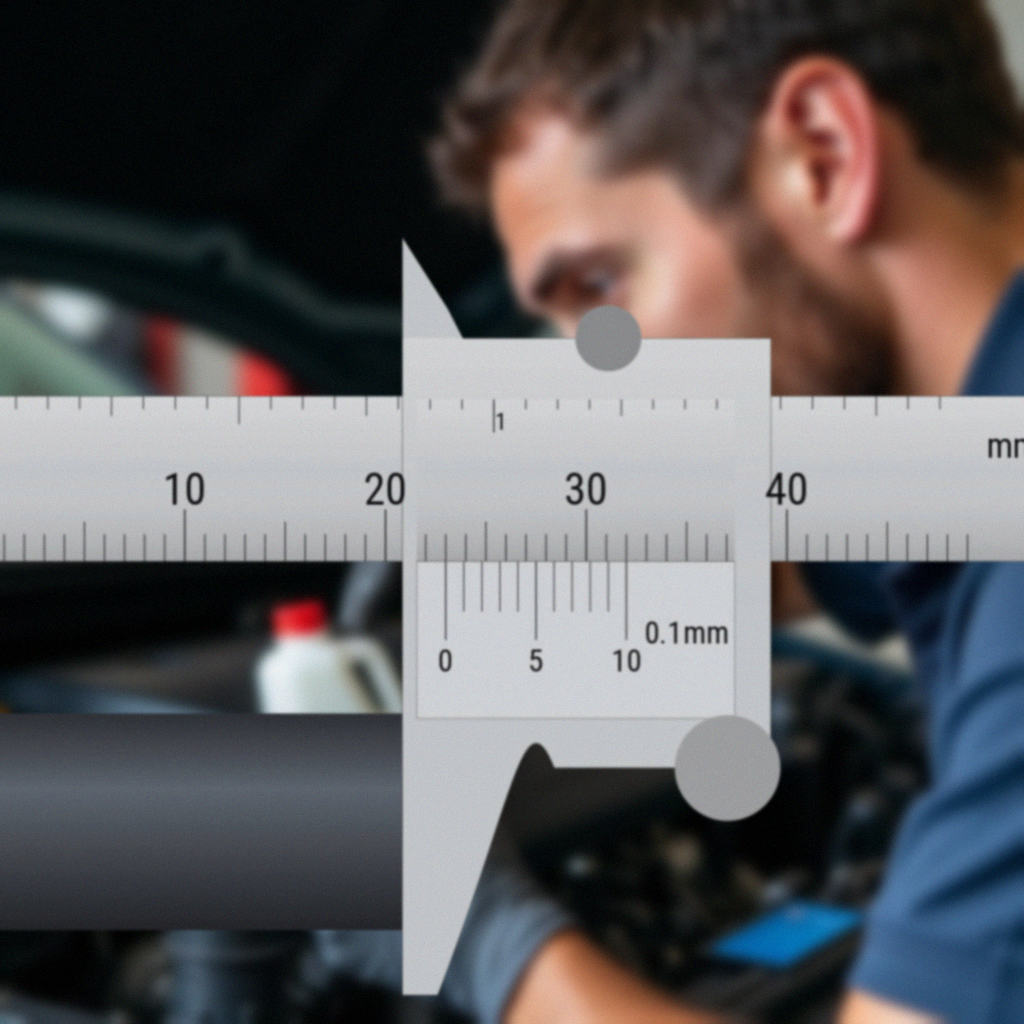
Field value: mm 23.0
